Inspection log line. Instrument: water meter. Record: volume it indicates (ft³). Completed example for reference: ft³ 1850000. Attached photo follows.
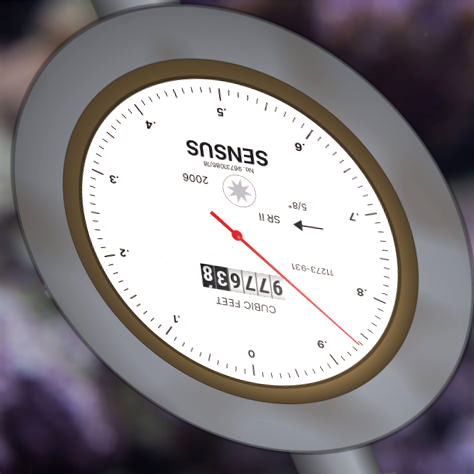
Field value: ft³ 977637.86
